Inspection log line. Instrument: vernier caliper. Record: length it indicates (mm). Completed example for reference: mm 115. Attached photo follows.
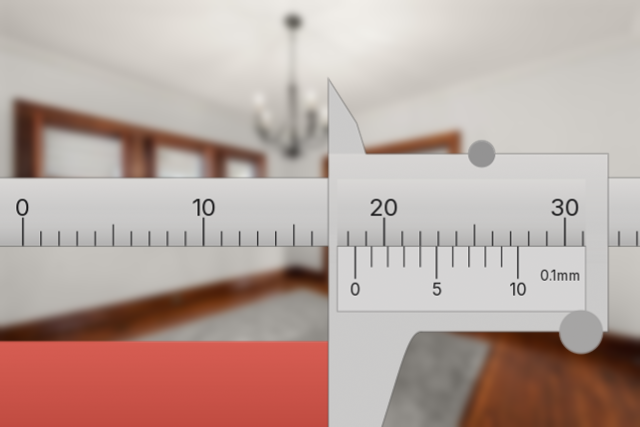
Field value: mm 18.4
